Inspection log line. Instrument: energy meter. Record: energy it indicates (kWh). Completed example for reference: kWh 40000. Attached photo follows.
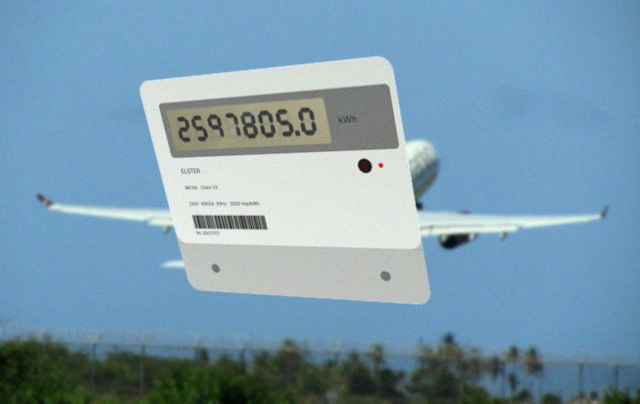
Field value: kWh 2597805.0
